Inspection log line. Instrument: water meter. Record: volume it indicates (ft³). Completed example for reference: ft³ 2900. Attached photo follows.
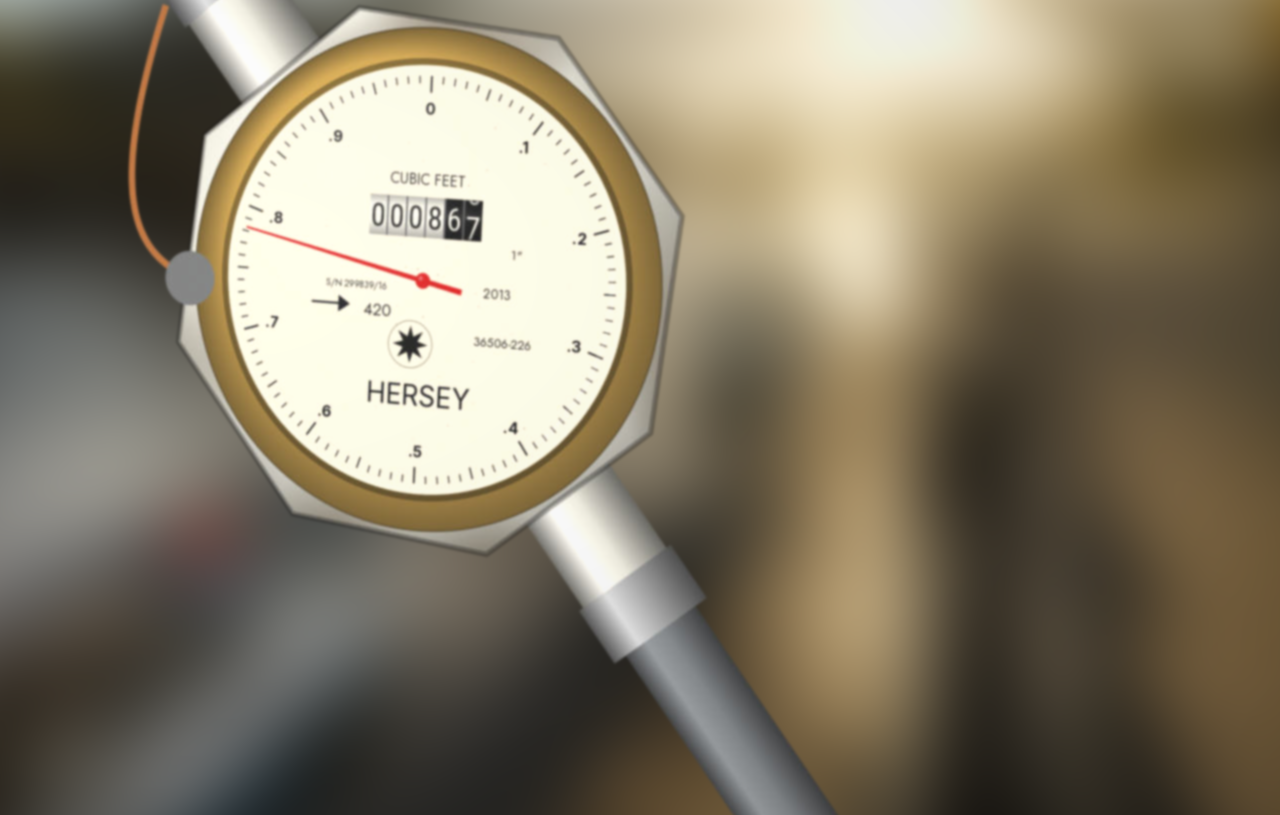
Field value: ft³ 866.78
